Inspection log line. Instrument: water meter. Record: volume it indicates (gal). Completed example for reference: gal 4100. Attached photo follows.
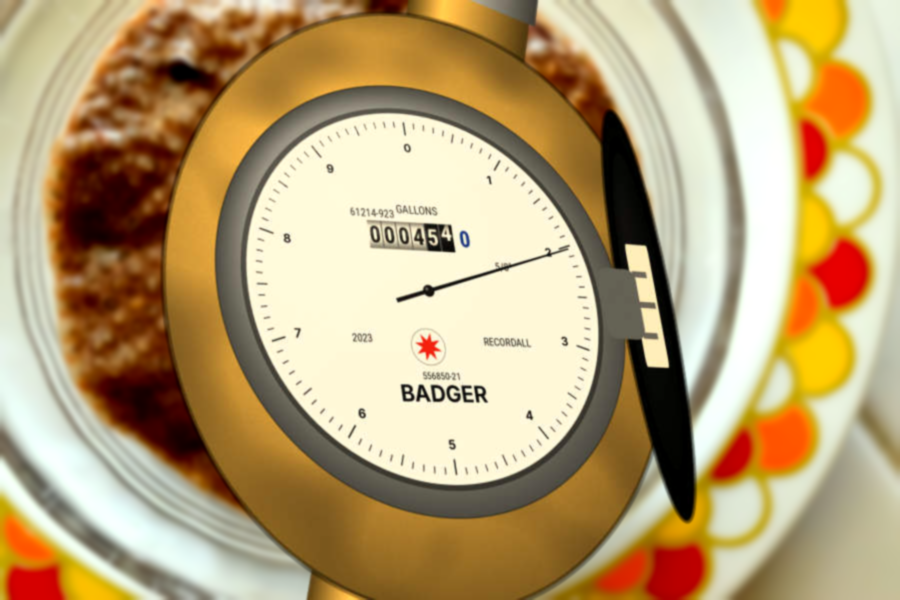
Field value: gal 4542.0
